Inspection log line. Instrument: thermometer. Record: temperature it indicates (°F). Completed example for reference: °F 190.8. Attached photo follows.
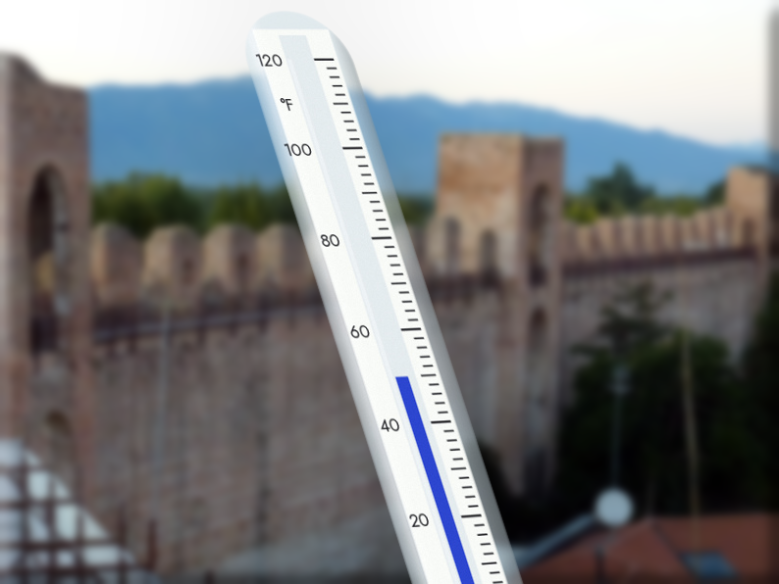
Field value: °F 50
